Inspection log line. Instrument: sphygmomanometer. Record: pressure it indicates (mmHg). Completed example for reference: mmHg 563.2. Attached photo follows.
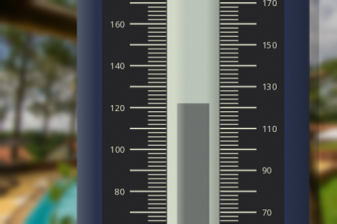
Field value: mmHg 122
